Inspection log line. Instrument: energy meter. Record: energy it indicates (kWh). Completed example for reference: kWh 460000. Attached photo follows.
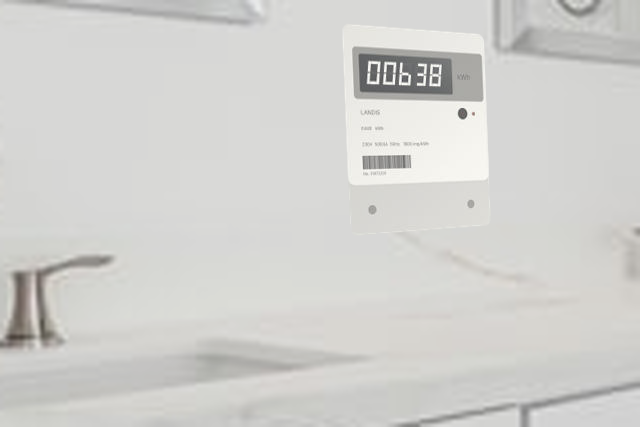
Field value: kWh 638
